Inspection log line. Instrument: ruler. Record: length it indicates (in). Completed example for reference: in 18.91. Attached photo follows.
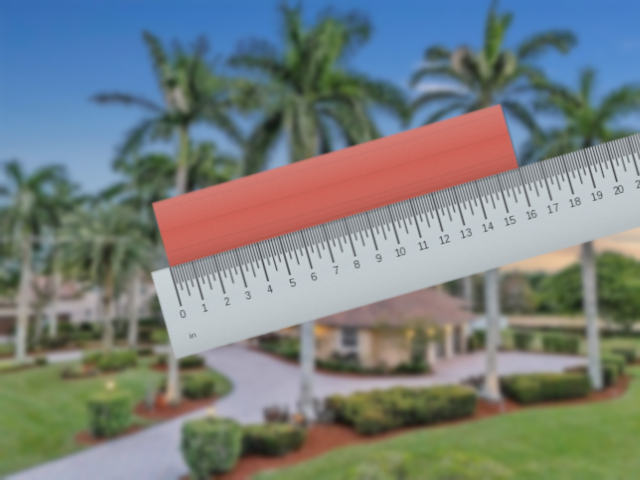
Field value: in 16
